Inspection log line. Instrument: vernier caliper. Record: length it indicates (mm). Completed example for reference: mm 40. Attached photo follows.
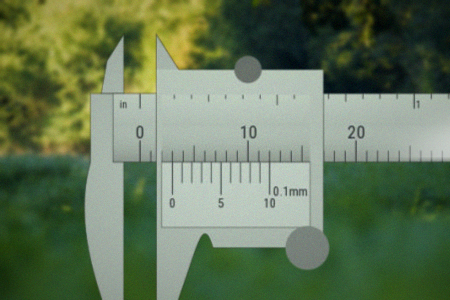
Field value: mm 3.0
